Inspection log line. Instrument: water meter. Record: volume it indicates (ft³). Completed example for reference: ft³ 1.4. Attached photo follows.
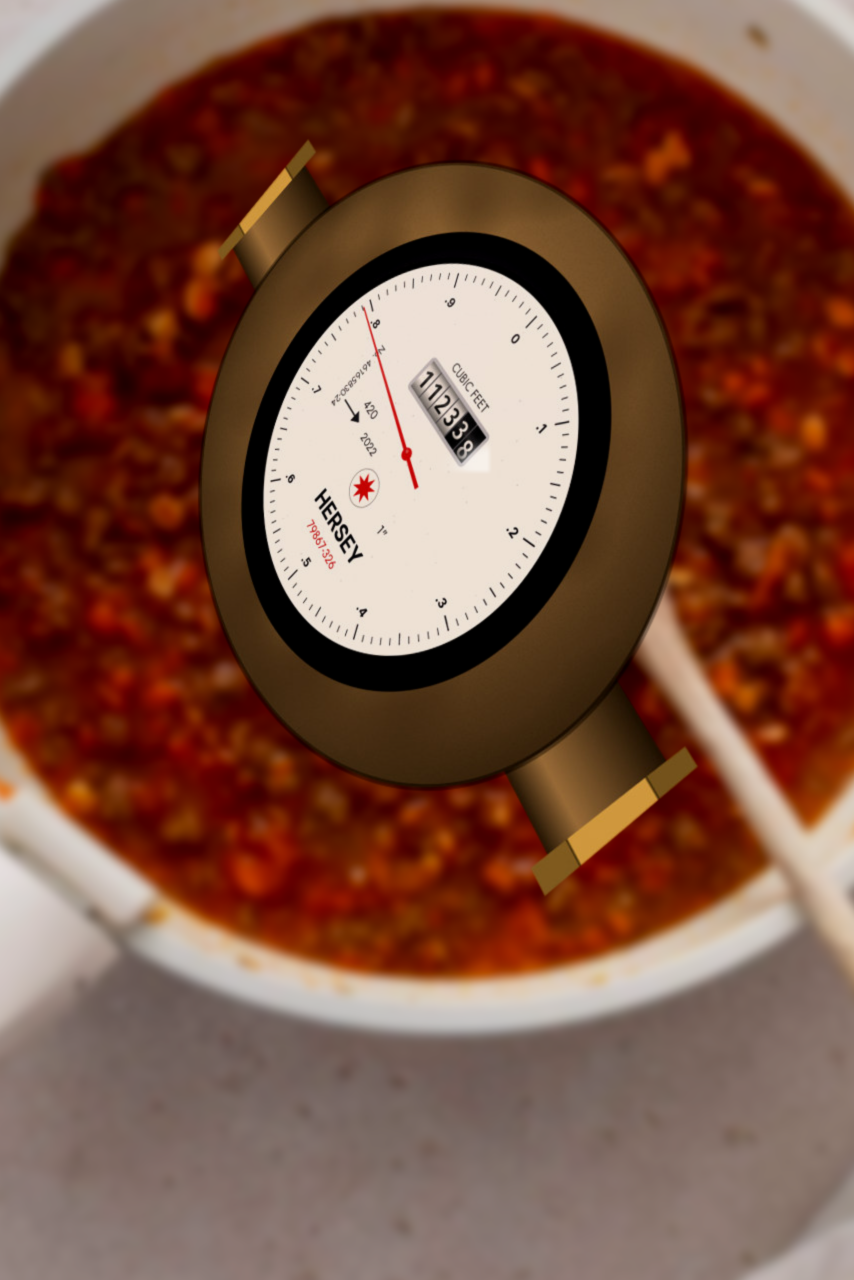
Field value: ft³ 112337.79
